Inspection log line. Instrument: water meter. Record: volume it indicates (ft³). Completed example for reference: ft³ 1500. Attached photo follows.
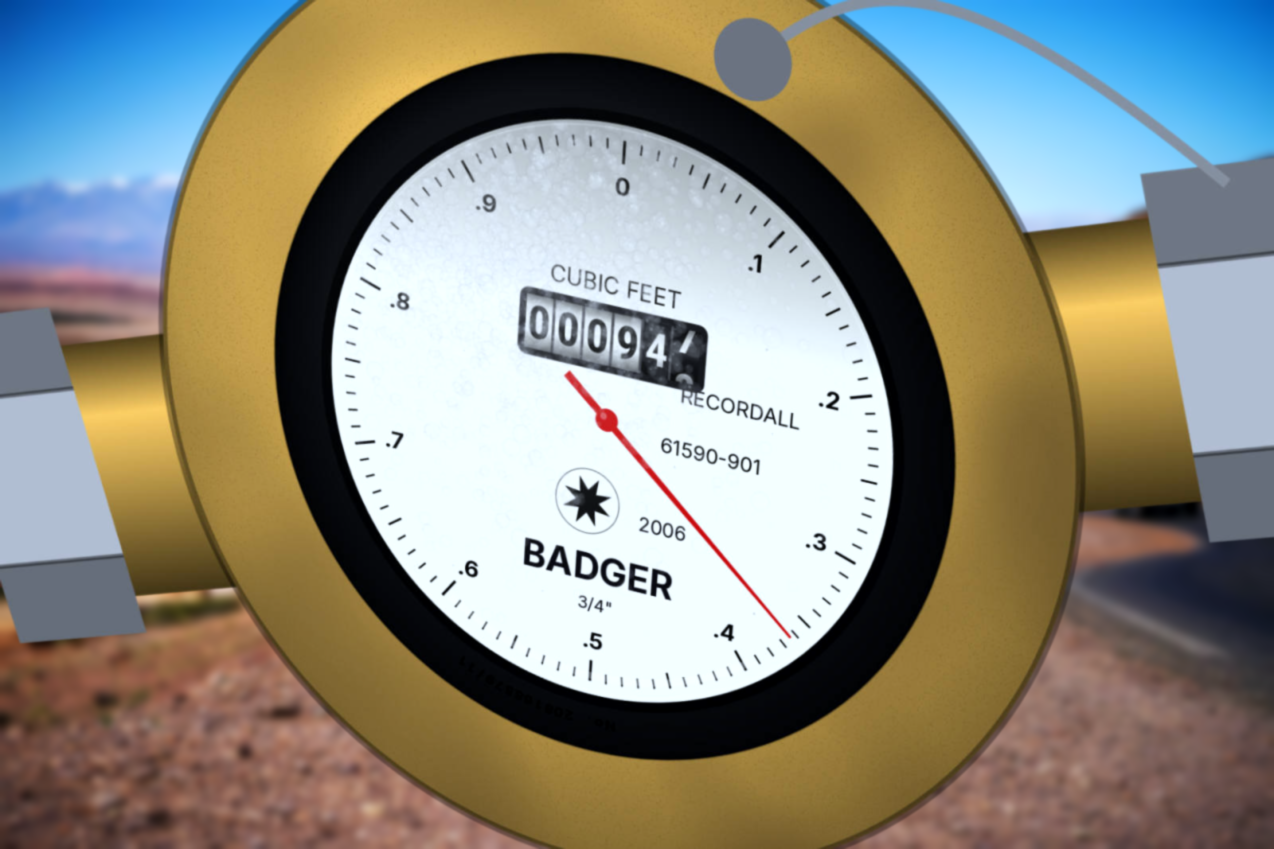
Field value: ft³ 947.36
